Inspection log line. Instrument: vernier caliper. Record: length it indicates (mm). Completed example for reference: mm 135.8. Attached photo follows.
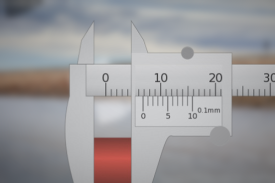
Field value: mm 6.8
